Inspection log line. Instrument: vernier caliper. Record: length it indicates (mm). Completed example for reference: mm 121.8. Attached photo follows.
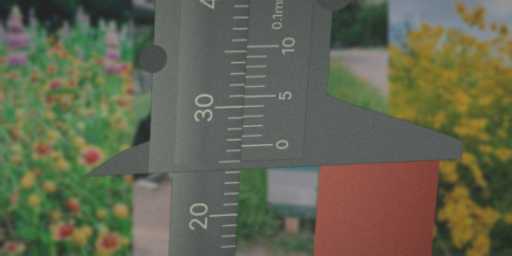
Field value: mm 26.4
